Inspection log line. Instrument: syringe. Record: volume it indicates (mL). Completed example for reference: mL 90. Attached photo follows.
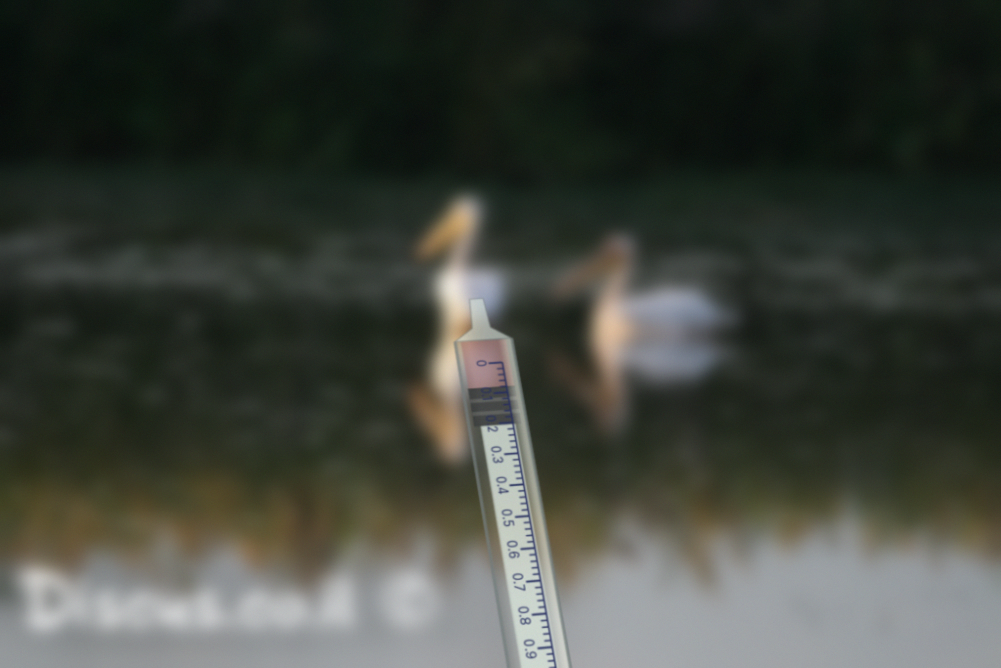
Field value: mL 0.08
